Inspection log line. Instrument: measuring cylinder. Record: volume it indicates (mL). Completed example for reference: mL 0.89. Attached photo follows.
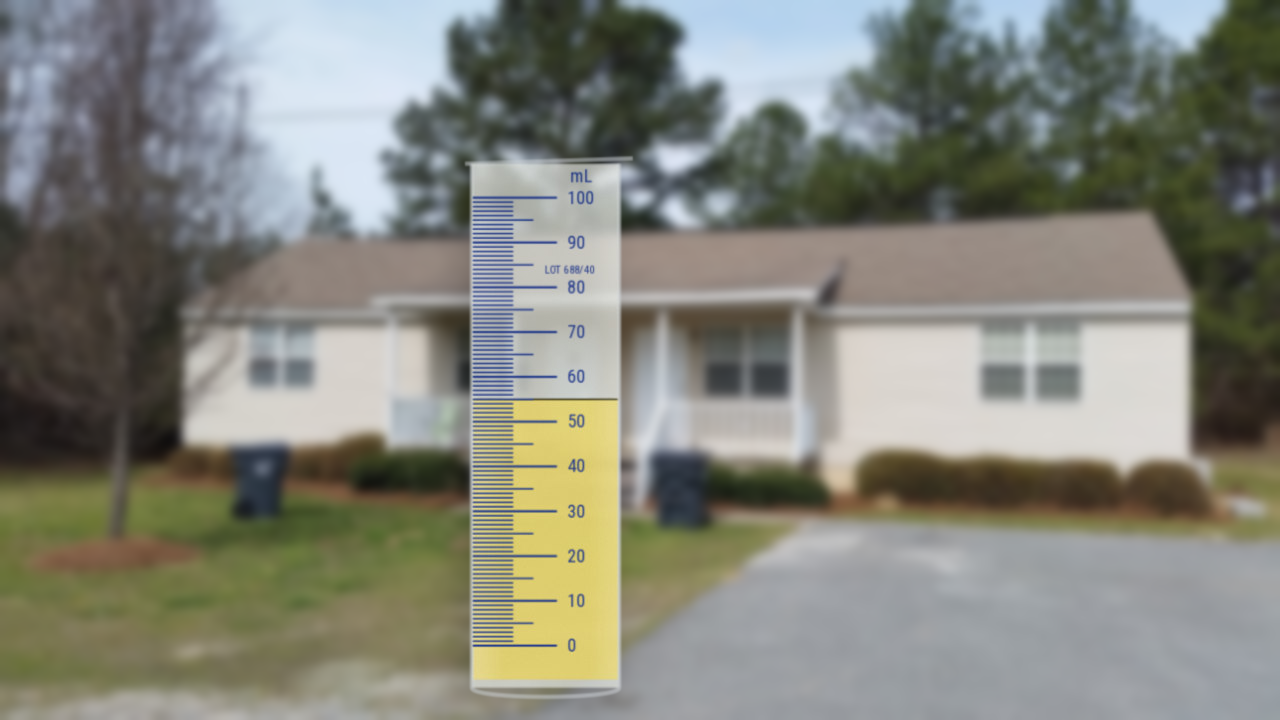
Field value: mL 55
